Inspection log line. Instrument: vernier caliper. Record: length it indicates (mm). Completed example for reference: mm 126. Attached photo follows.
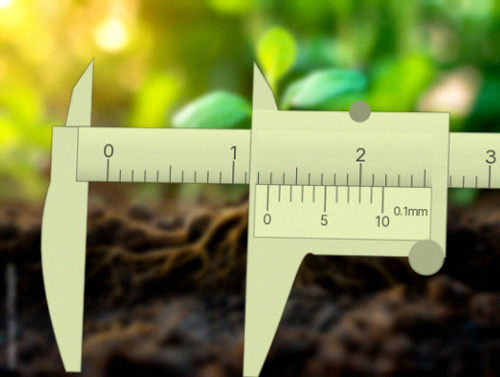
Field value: mm 12.8
